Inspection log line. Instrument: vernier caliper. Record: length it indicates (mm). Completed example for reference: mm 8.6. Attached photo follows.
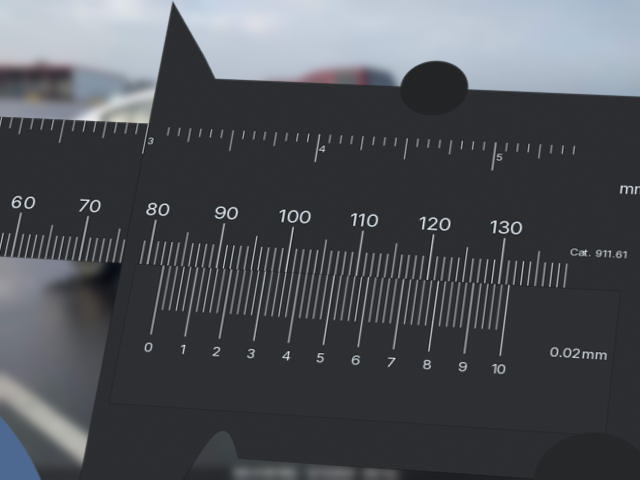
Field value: mm 82.4
